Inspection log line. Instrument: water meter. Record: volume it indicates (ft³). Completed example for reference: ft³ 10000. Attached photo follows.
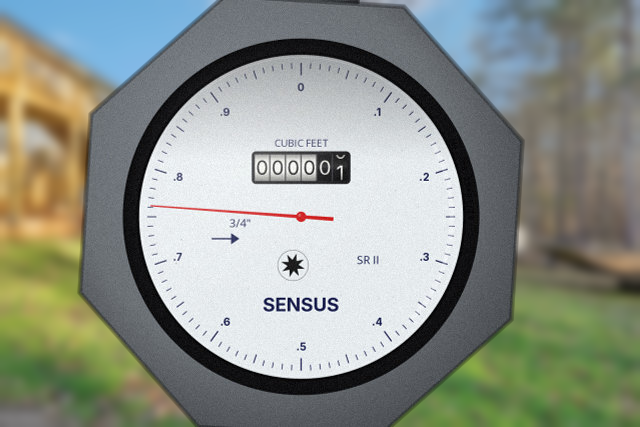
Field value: ft³ 0.76
